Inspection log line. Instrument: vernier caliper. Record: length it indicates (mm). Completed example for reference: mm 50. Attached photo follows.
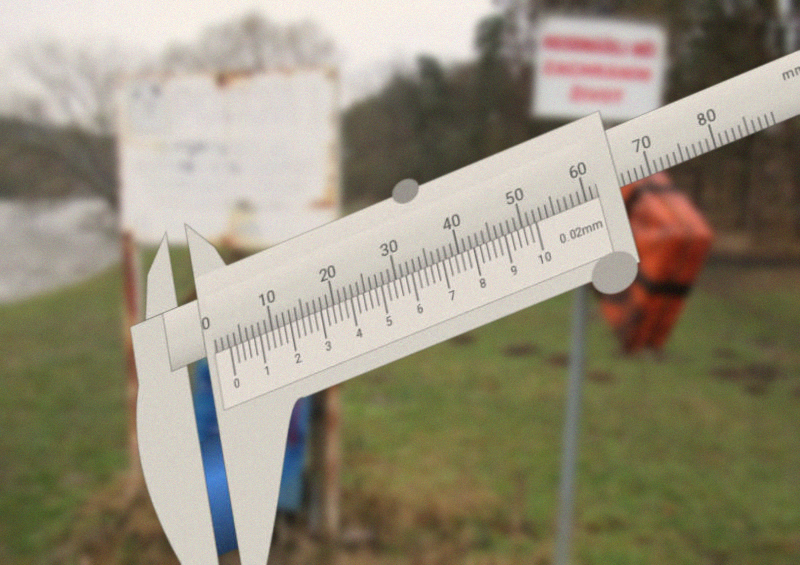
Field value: mm 3.2
